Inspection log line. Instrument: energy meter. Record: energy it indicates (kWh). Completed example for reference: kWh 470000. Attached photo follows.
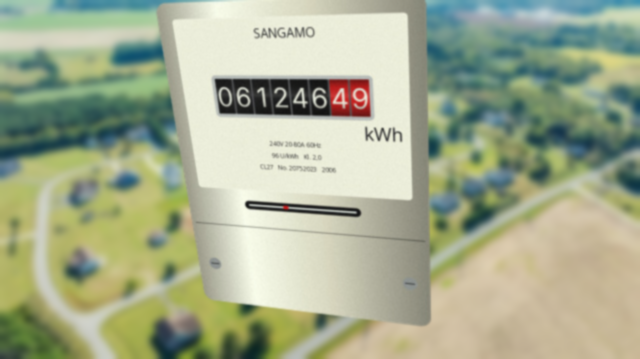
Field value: kWh 61246.49
